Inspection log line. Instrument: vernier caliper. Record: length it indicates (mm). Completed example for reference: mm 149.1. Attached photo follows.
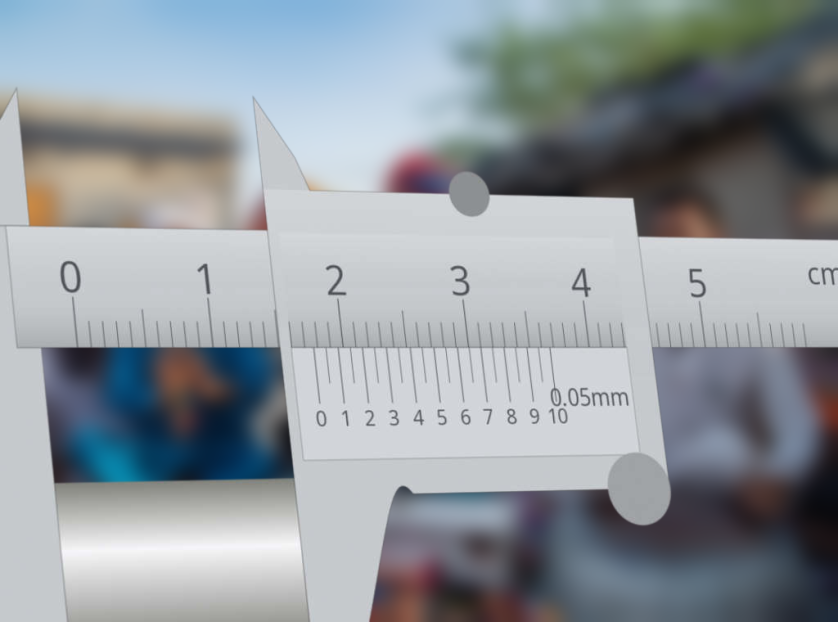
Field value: mm 17.7
